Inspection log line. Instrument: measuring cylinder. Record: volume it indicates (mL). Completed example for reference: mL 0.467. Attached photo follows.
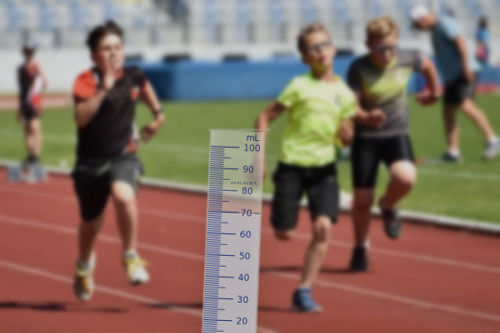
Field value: mL 70
